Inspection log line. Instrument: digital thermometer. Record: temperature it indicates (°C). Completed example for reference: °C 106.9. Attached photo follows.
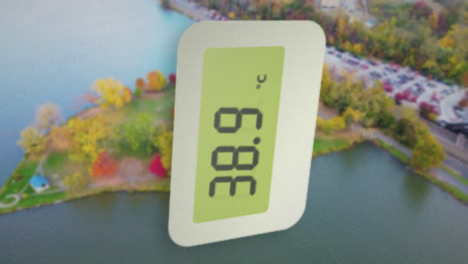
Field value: °C 38.9
